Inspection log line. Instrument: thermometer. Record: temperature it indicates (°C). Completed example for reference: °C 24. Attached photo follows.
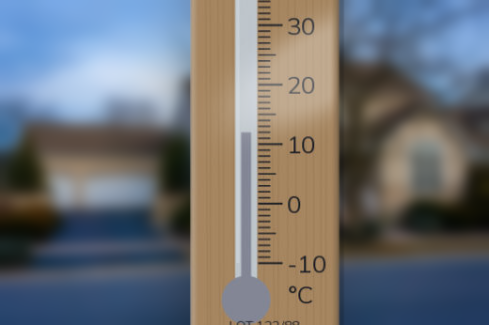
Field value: °C 12
